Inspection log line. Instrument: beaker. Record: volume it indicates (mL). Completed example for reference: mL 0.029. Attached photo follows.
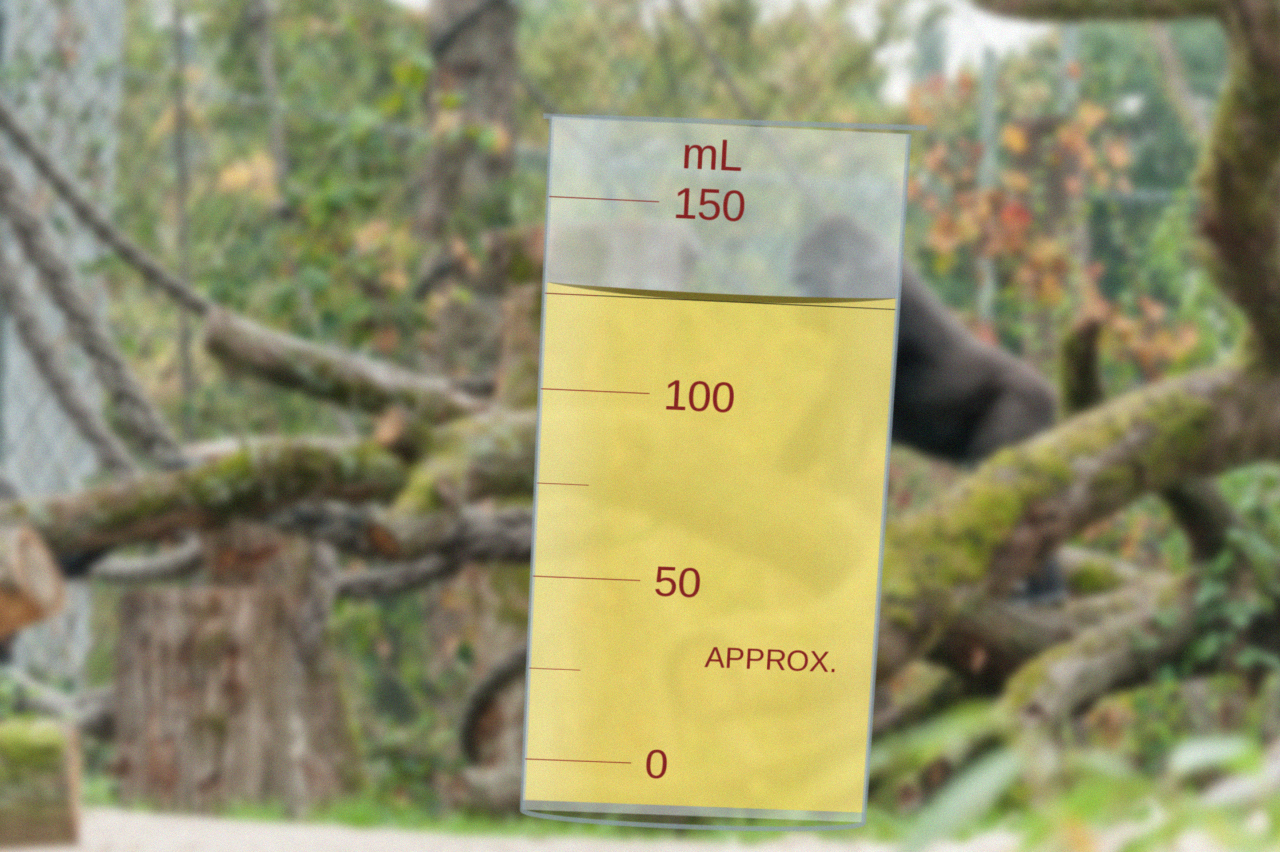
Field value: mL 125
